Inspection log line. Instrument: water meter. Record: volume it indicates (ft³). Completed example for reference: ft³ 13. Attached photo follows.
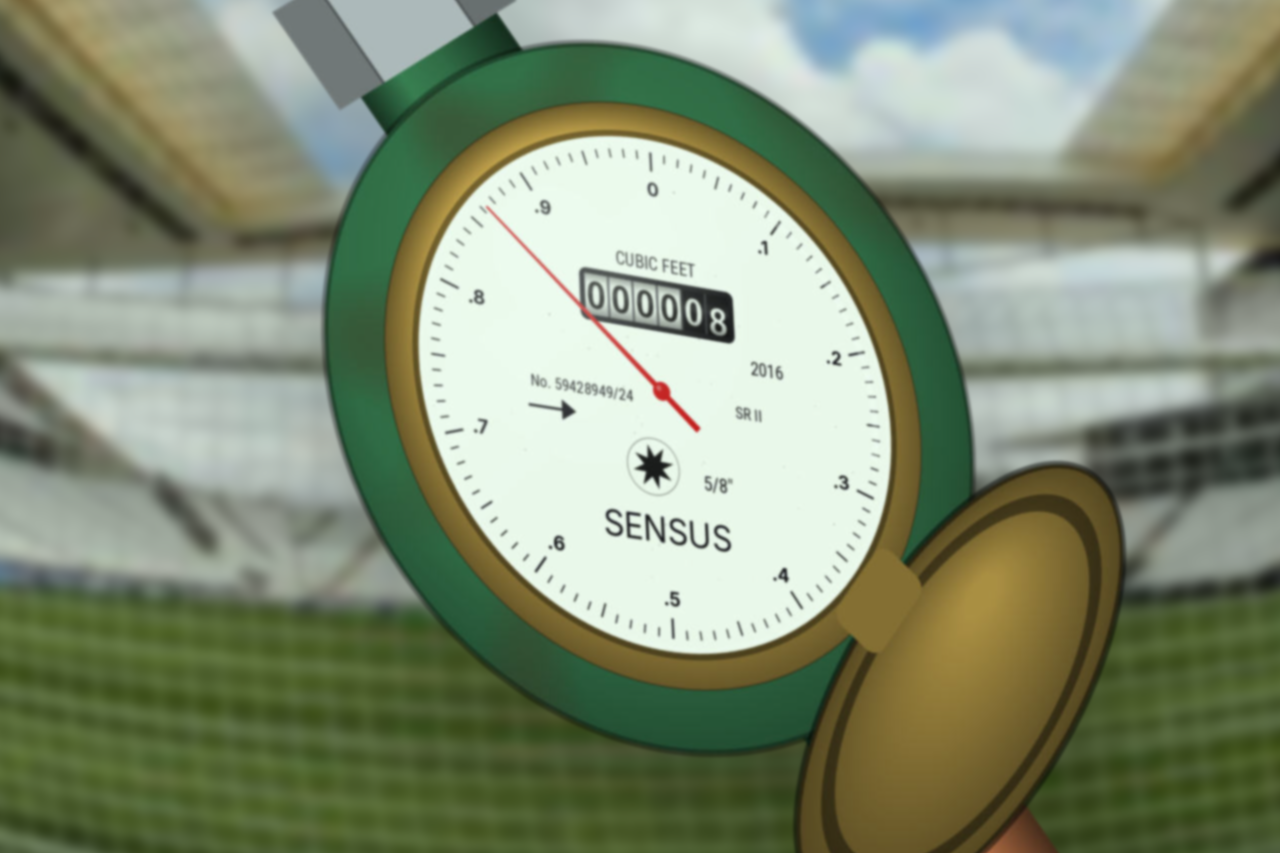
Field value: ft³ 7.86
